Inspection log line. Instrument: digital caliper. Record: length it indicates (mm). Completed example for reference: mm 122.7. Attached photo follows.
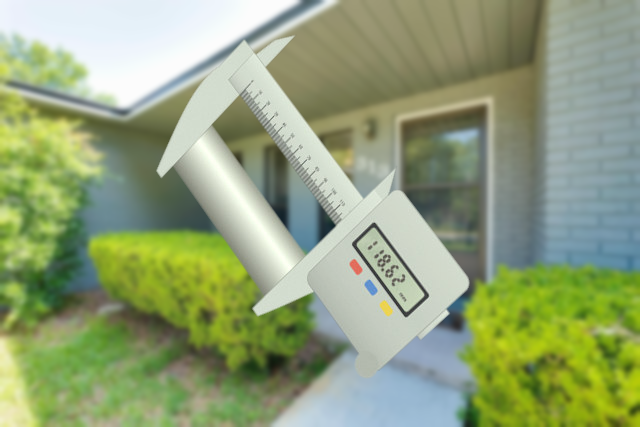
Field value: mm 118.62
